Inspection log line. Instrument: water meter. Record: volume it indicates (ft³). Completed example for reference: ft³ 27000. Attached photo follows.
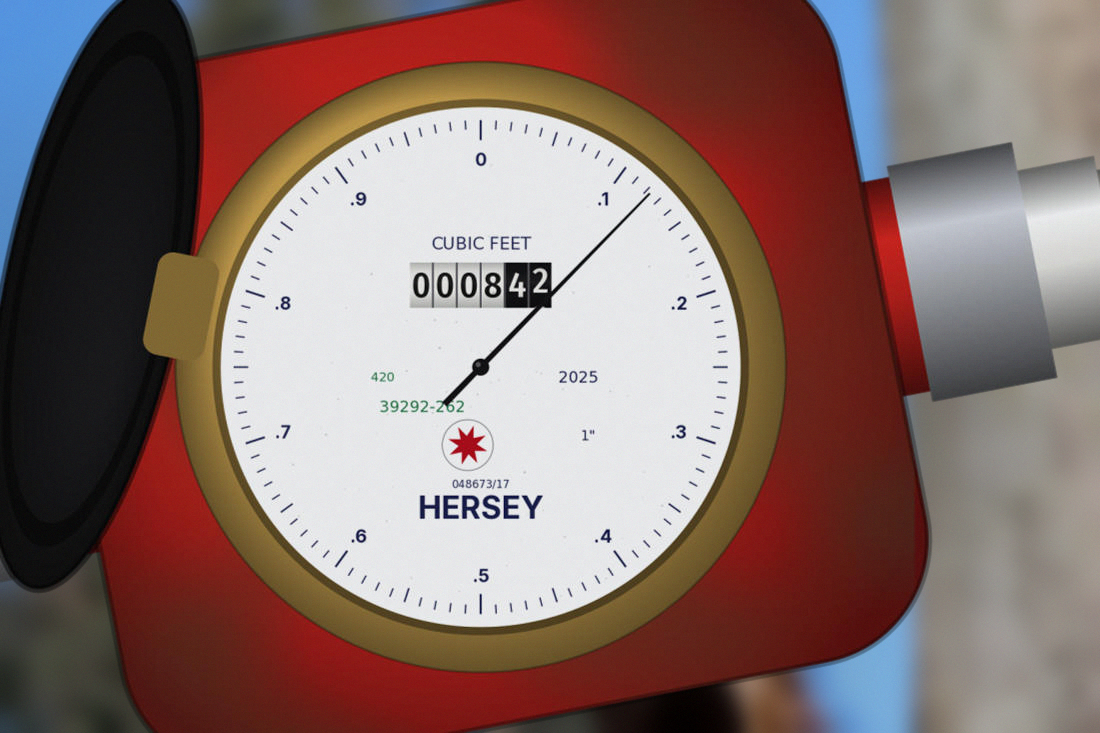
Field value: ft³ 842.12
